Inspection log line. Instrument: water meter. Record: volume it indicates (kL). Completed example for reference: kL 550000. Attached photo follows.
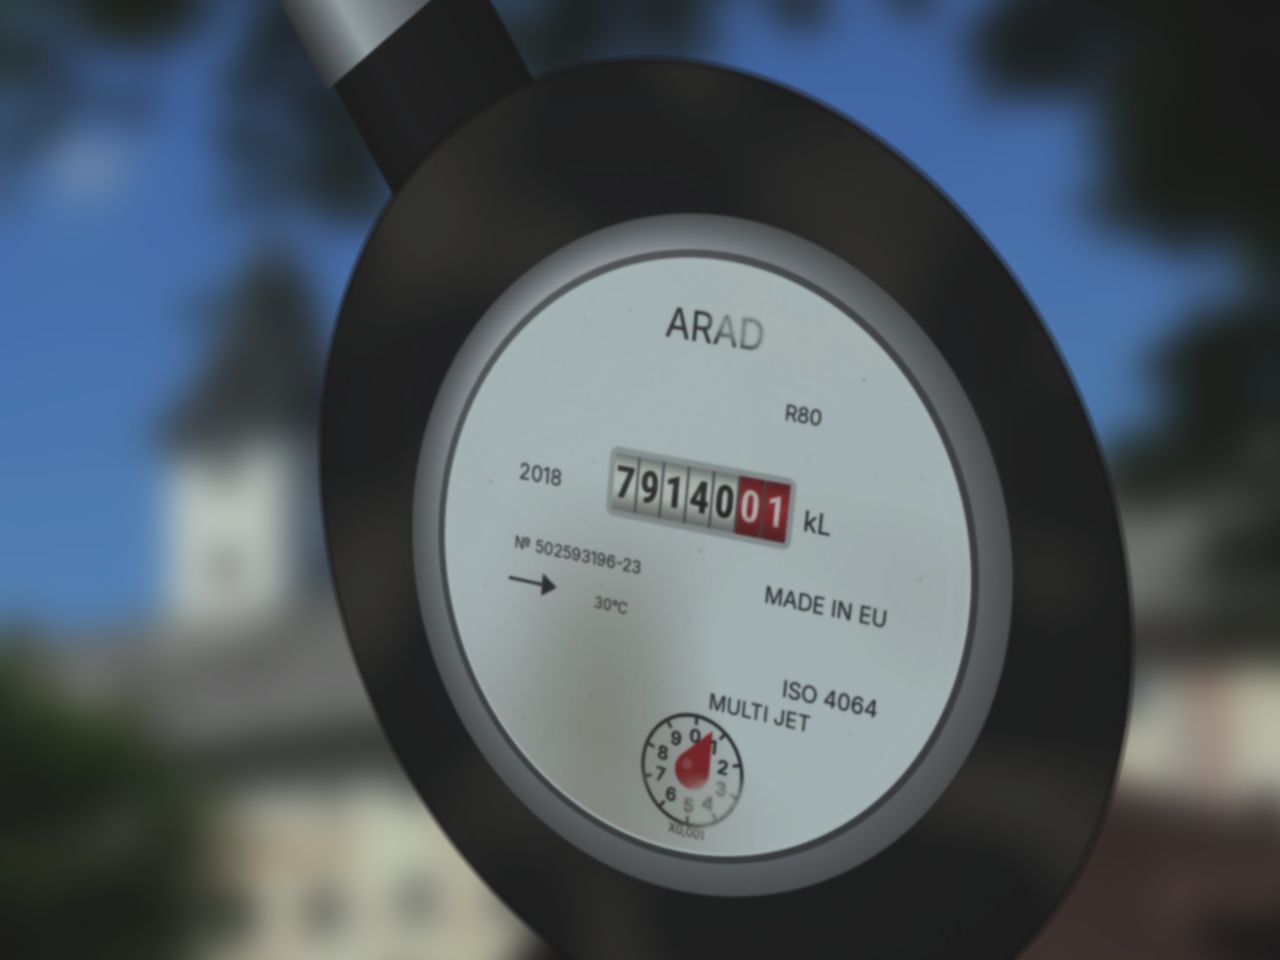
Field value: kL 79140.010
